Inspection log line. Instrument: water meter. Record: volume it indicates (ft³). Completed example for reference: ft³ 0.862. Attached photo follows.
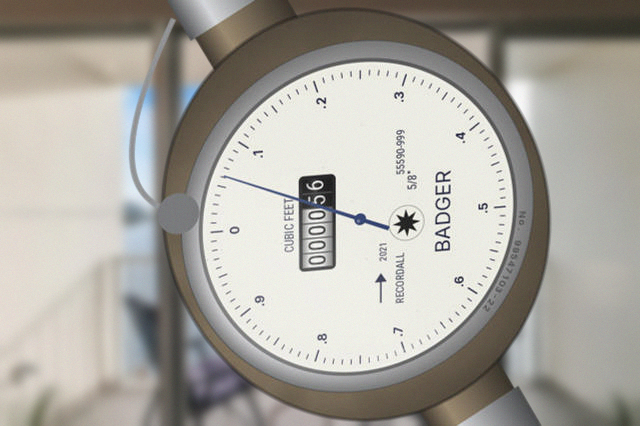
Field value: ft³ 56.06
